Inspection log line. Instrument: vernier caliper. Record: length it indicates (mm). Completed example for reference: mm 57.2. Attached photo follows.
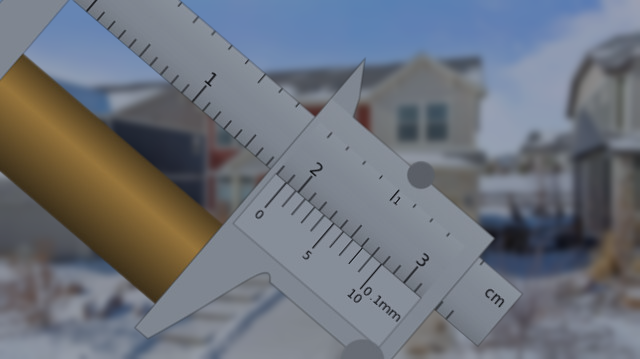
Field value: mm 18.9
